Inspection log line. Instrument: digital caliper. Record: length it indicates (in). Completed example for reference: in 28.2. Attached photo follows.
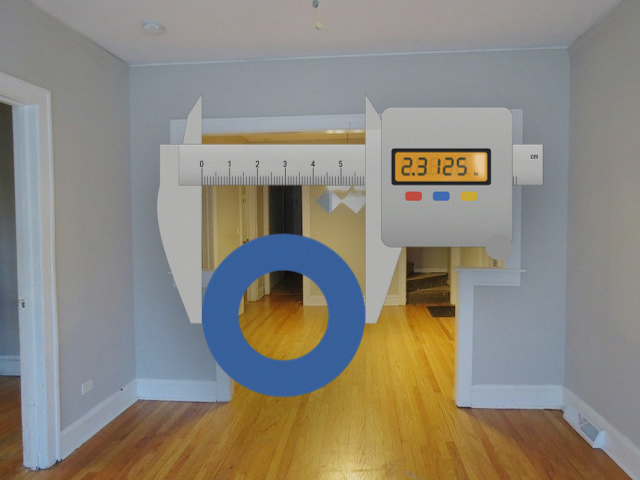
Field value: in 2.3125
